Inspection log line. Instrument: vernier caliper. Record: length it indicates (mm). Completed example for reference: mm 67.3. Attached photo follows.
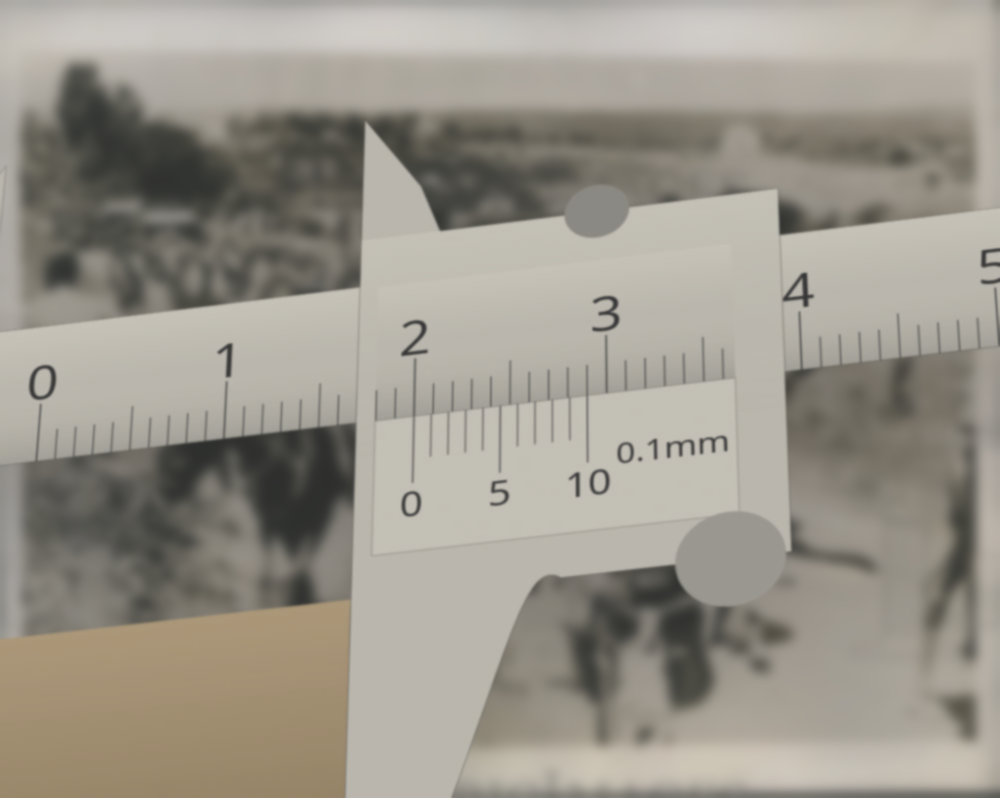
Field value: mm 20.0
